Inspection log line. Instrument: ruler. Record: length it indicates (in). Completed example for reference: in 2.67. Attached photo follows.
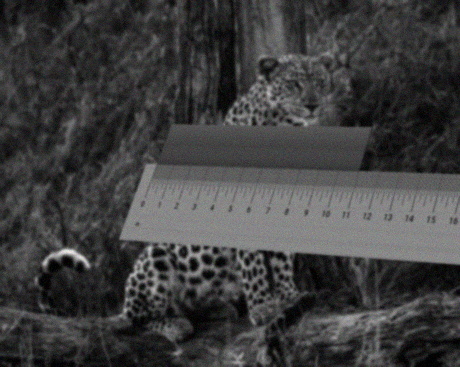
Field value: in 11
